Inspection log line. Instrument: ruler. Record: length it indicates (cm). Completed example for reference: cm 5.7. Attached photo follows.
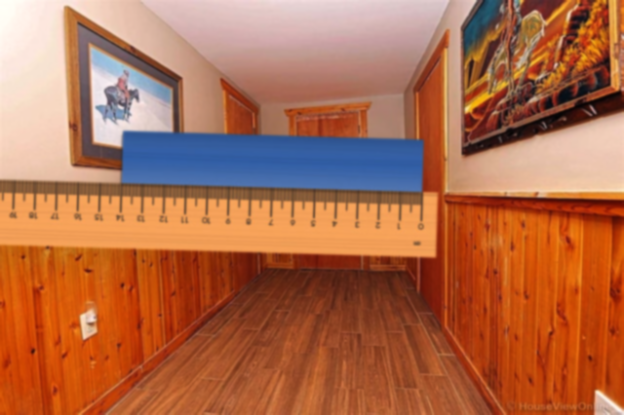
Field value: cm 14
